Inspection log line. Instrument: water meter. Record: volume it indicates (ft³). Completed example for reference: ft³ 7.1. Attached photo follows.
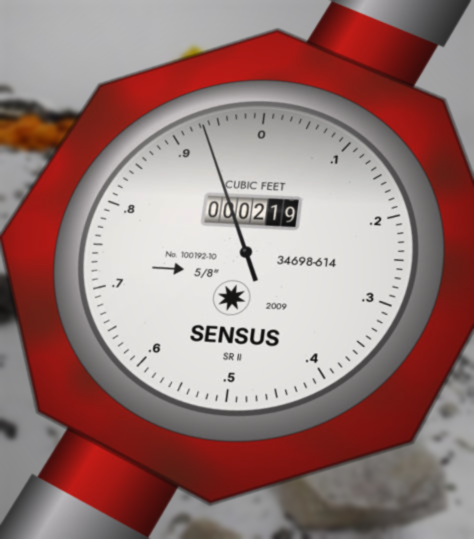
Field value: ft³ 218.93
